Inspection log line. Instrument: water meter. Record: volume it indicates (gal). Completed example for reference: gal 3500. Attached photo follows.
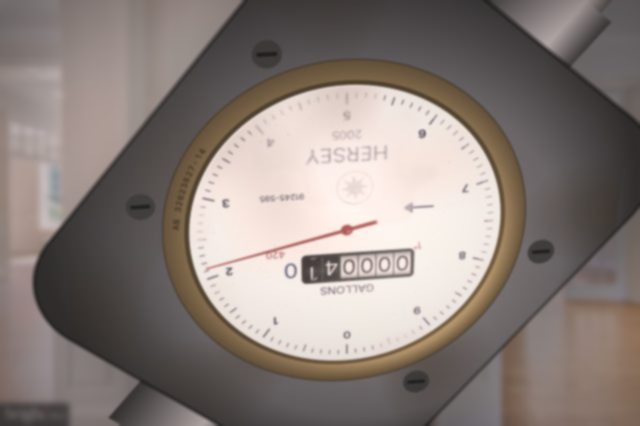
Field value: gal 412.1
